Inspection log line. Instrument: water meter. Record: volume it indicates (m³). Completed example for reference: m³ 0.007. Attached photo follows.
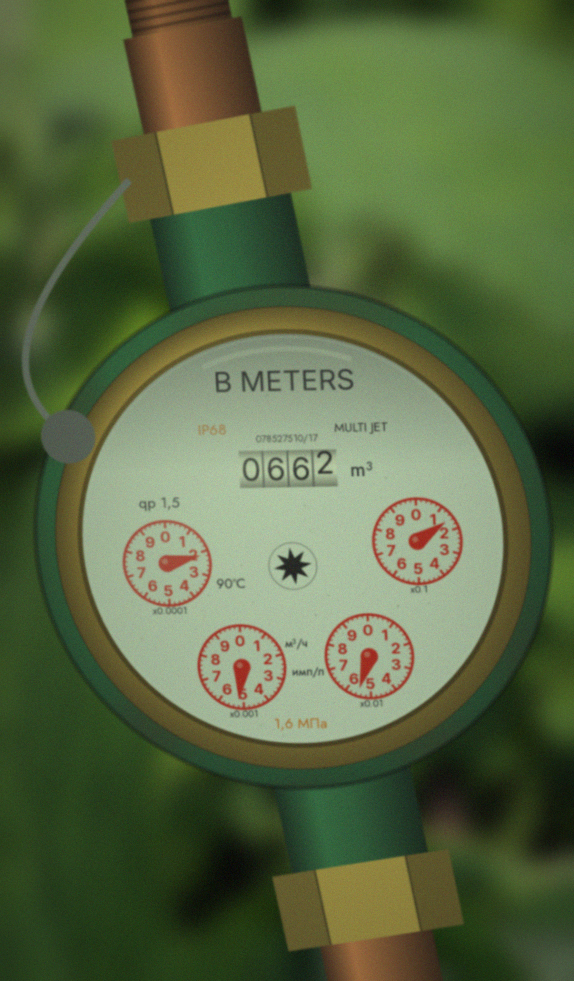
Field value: m³ 662.1552
